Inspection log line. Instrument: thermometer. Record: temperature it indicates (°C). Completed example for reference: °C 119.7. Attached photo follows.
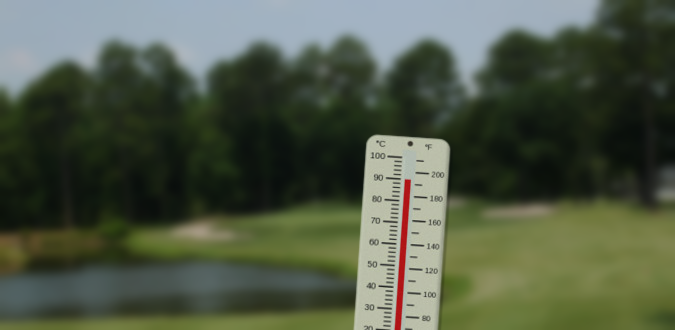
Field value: °C 90
